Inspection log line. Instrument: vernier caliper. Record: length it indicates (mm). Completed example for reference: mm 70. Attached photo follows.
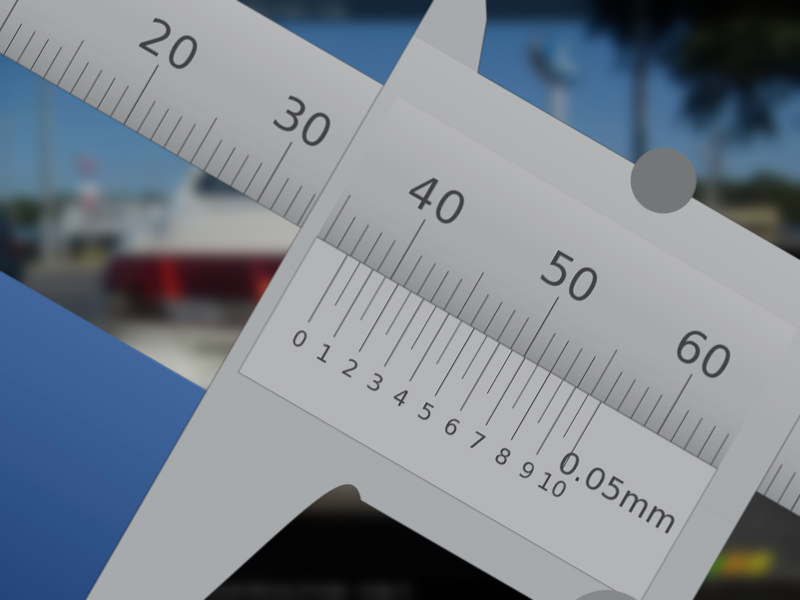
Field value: mm 36.8
